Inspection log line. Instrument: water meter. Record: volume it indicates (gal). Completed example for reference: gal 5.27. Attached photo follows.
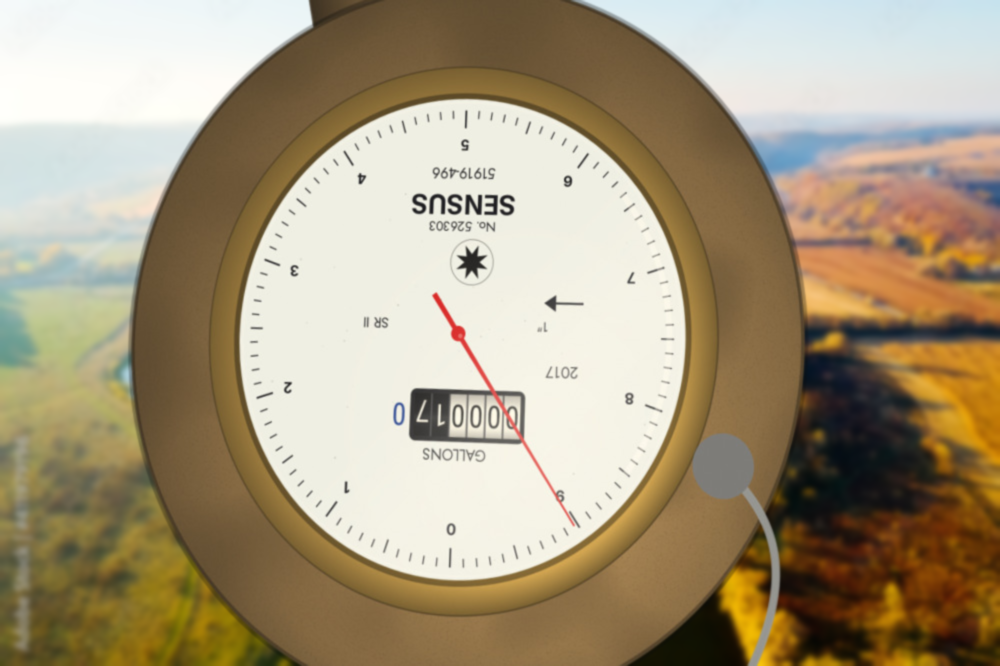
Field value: gal 169.0
